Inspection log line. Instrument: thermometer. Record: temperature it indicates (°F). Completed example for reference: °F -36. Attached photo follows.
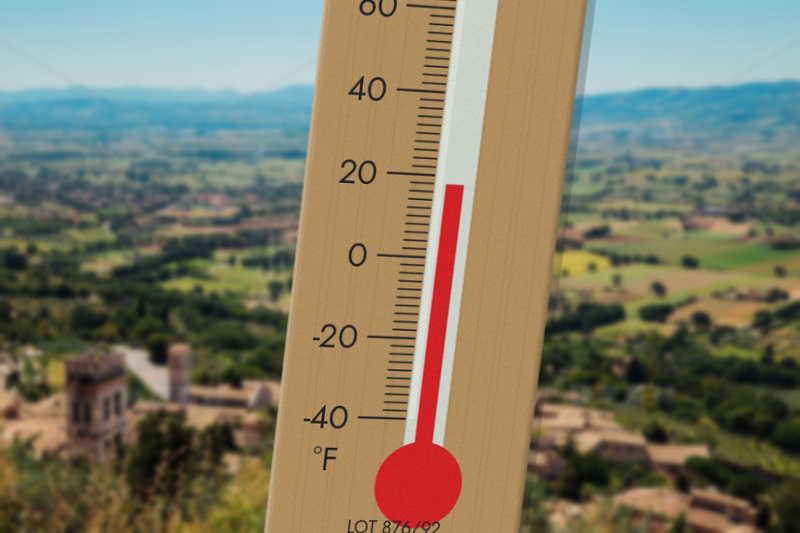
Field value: °F 18
